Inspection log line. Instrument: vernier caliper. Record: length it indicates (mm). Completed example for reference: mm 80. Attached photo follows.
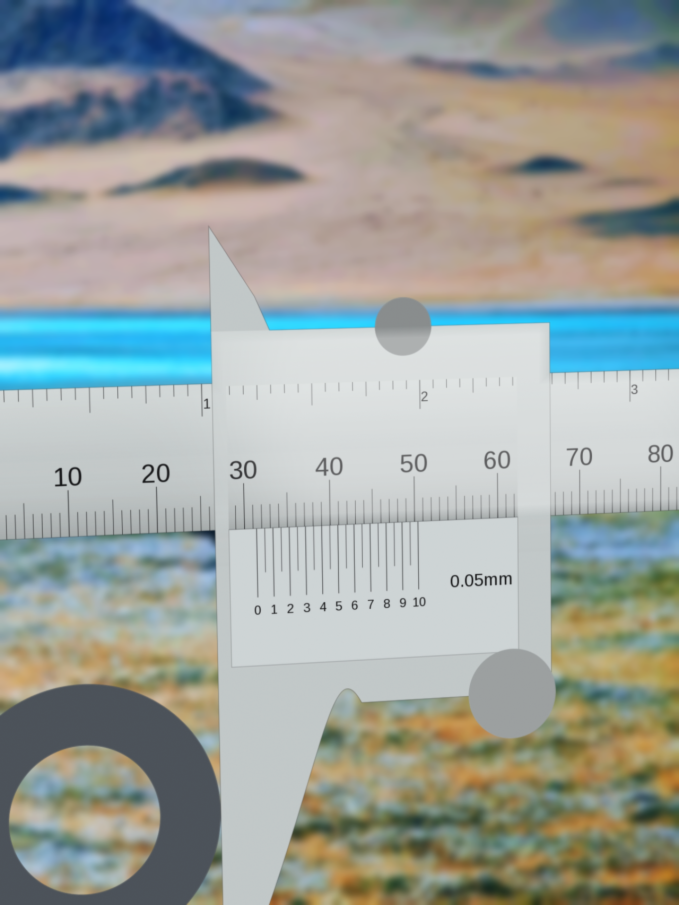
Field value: mm 31.4
